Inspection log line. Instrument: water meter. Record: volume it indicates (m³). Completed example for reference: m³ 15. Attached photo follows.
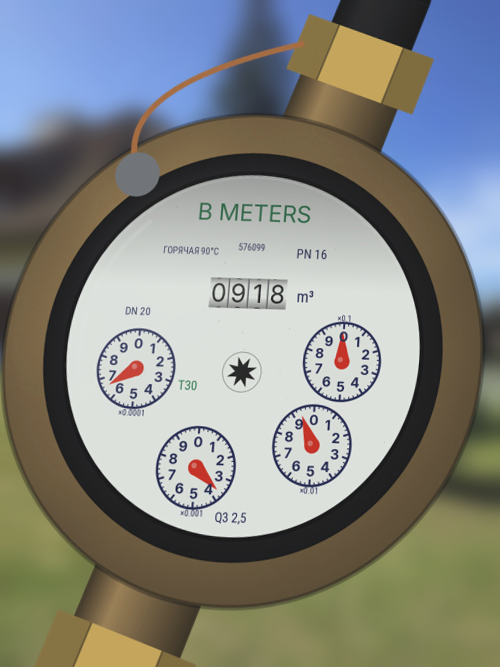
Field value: m³ 917.9936
